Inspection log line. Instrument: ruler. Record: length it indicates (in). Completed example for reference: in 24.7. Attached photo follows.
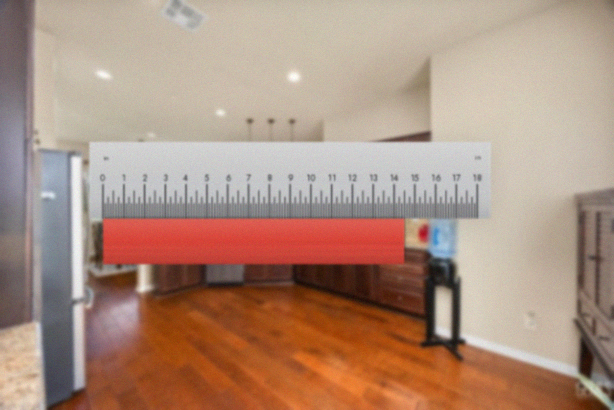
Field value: in 14.5
